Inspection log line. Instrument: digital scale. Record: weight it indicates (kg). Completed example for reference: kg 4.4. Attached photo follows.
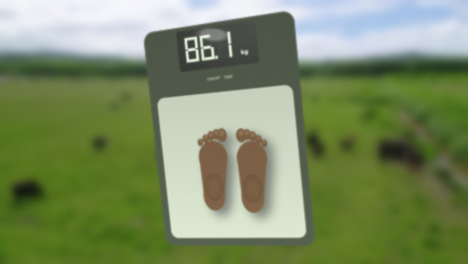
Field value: kg 86.1
